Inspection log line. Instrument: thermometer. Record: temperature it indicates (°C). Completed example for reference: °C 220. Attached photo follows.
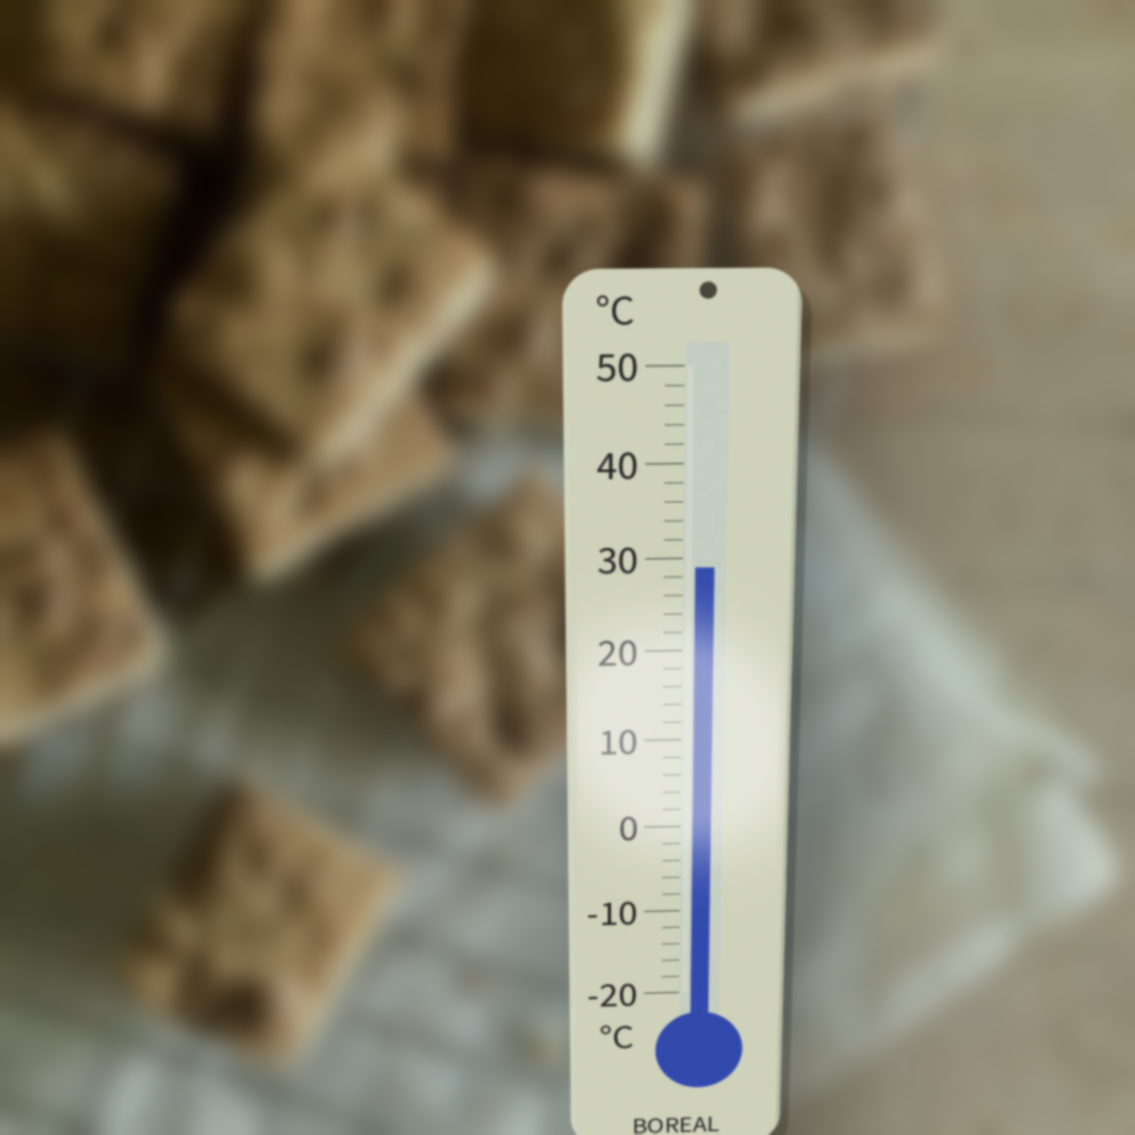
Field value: °C 29
